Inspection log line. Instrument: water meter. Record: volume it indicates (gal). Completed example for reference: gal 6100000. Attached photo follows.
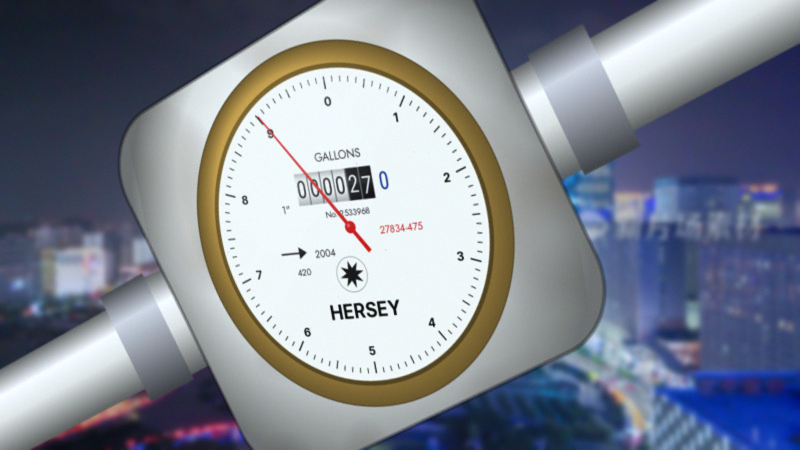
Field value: gal 269.0
